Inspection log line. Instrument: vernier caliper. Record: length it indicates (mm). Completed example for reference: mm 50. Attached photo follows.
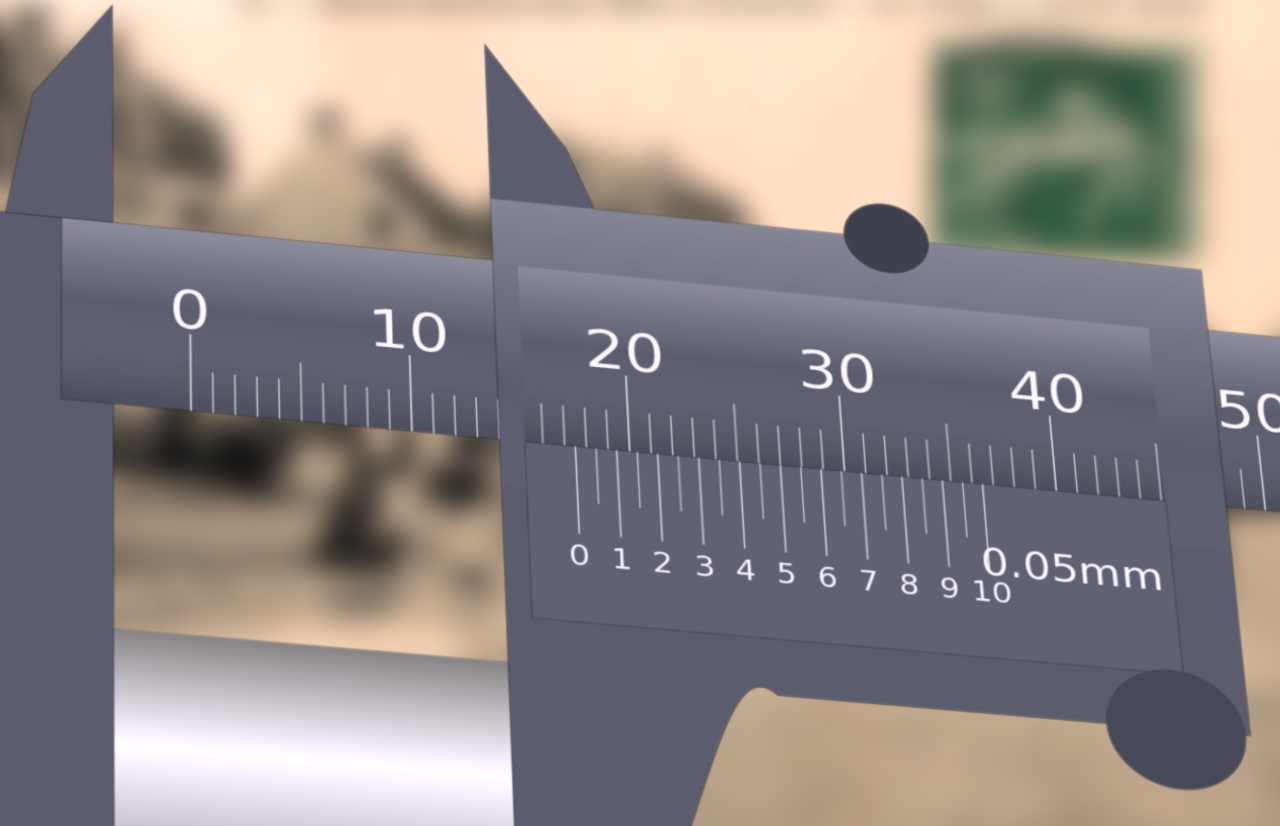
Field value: mm 17.5
